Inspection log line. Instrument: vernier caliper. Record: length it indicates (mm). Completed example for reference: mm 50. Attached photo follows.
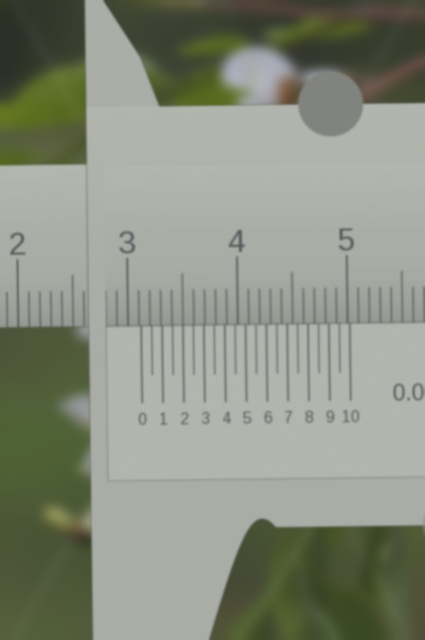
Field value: mm 31.2
